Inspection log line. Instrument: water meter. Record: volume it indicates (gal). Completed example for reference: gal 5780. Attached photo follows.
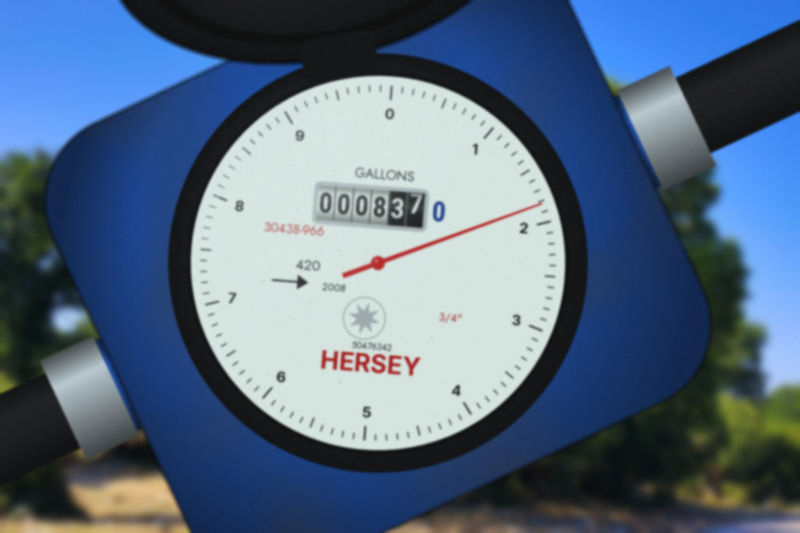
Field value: gal 8371.8
